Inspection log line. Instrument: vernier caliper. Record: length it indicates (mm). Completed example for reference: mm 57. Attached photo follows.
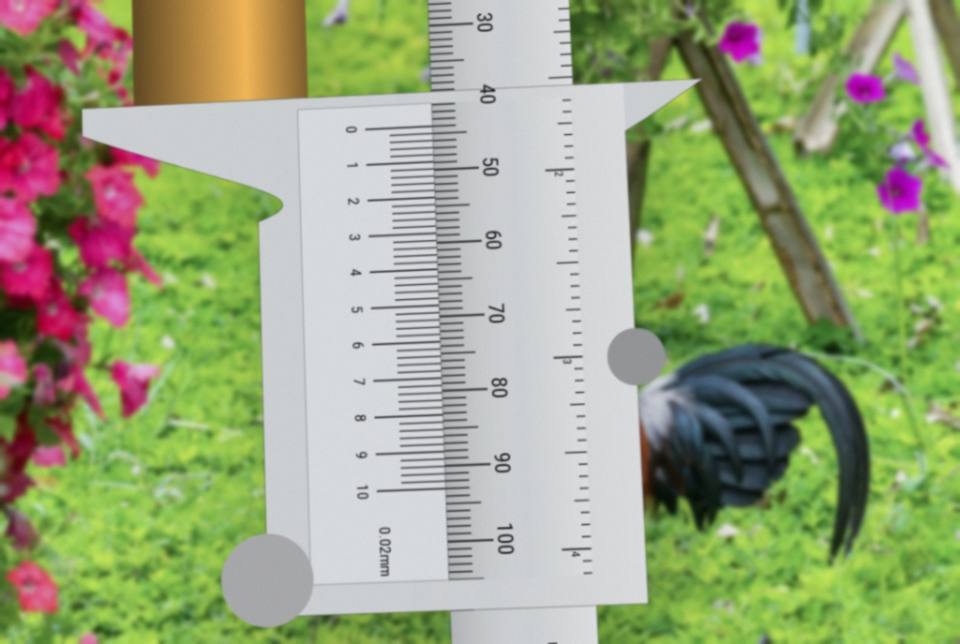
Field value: mm 44.0
